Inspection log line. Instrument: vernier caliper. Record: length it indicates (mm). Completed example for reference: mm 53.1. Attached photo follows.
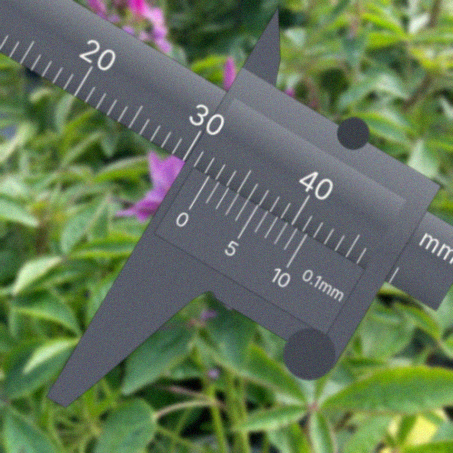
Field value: mm 32.4
